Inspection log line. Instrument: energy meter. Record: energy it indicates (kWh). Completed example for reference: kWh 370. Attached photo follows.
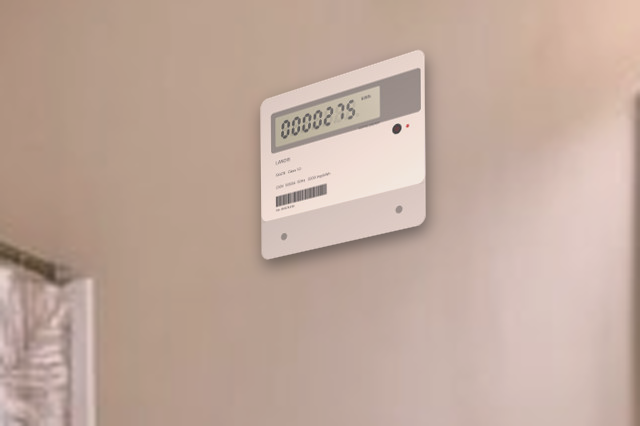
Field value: kWh 275
